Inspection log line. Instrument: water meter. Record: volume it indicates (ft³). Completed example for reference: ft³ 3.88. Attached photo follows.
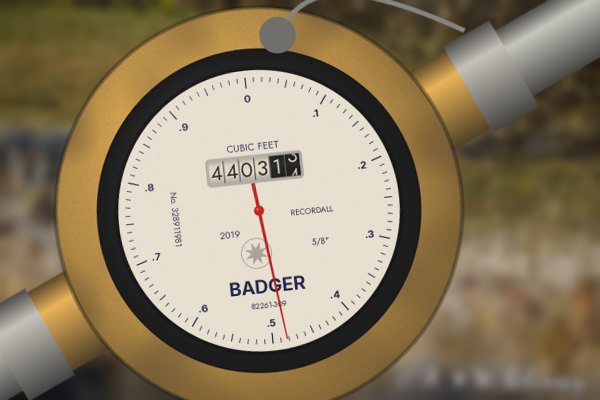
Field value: ft³ 440313.48
